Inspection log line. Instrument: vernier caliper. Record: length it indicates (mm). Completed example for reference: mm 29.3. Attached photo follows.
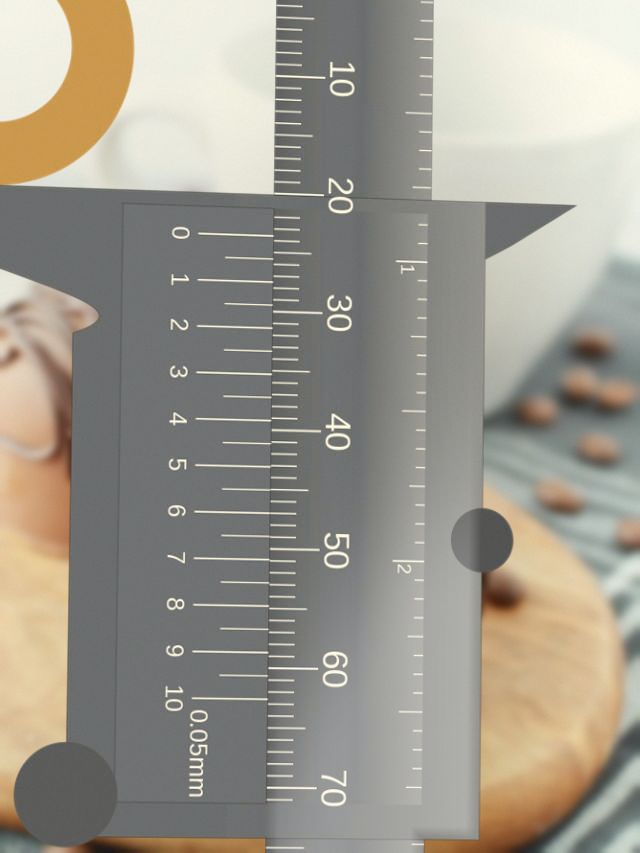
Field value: mm 23.6
